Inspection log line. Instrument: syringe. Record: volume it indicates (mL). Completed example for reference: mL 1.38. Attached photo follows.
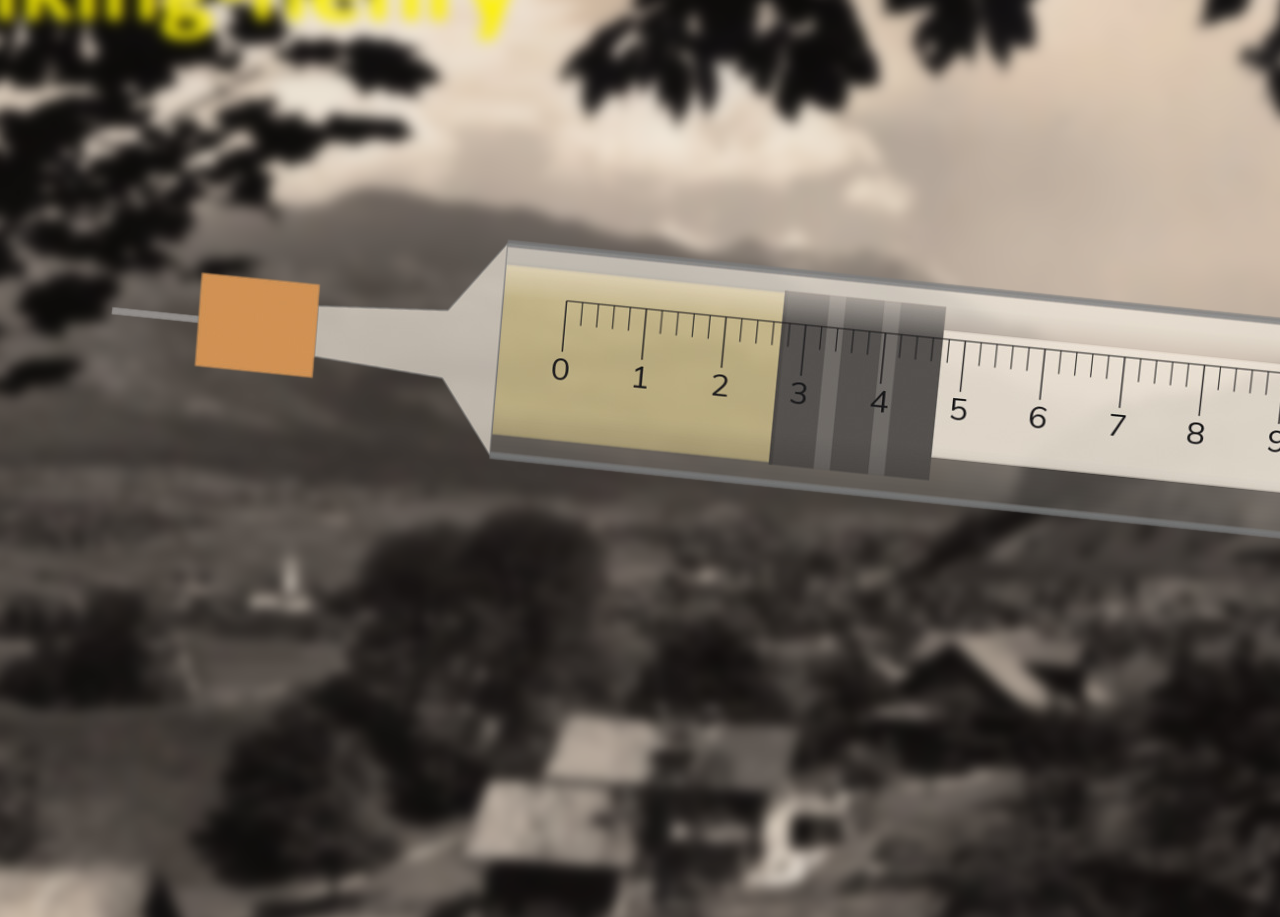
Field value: mL 2.7
